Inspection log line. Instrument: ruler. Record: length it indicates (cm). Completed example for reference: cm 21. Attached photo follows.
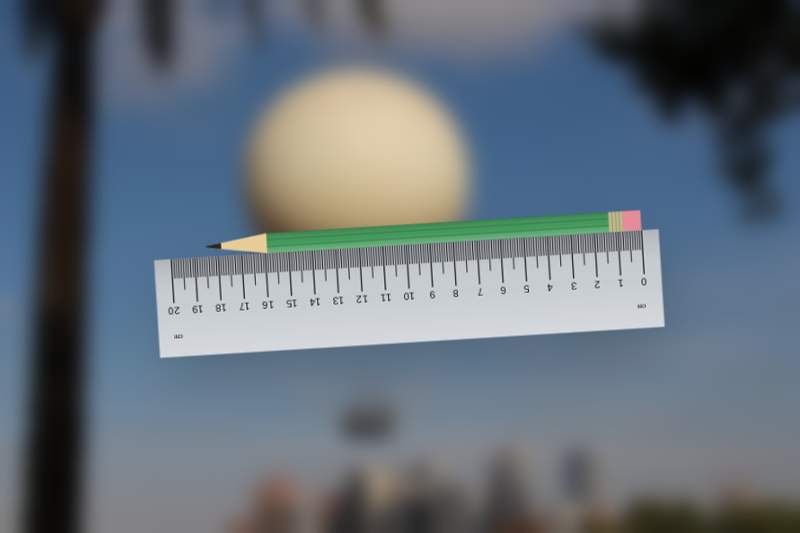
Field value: cm 18.5
